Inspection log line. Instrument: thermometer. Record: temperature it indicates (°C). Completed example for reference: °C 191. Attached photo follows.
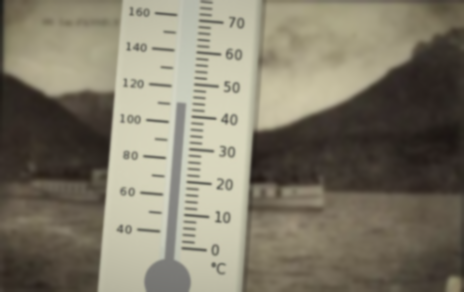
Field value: °C 44
